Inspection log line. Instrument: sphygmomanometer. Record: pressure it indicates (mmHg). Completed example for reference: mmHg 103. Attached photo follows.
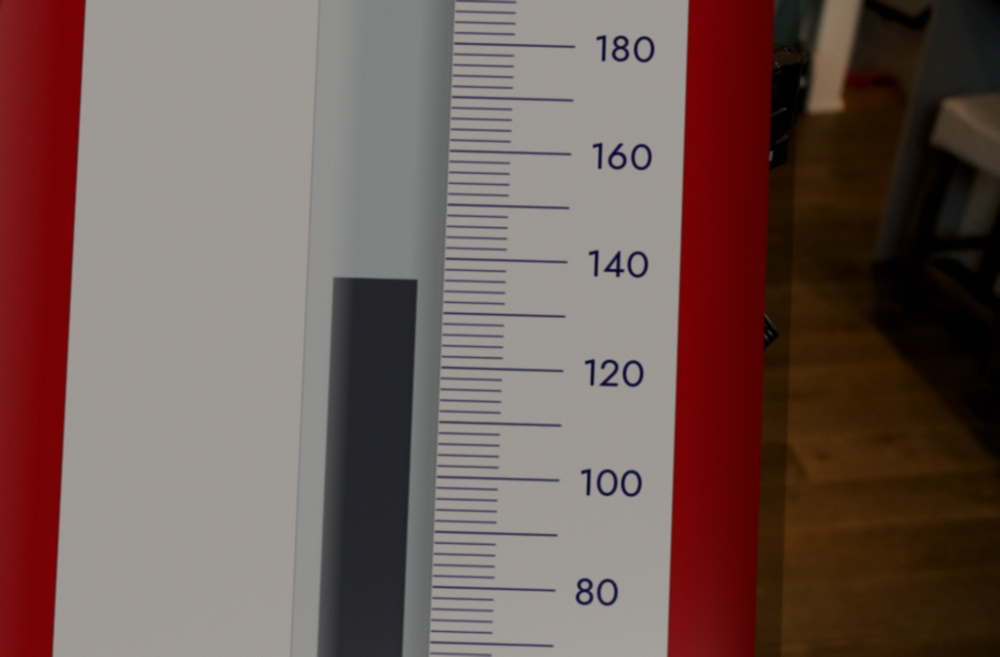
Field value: mmHg 136
